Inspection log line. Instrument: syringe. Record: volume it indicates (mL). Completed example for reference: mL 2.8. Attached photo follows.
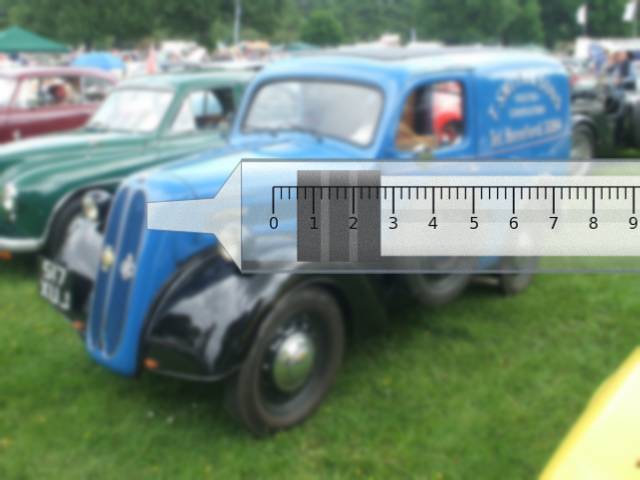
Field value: mL 0.6
